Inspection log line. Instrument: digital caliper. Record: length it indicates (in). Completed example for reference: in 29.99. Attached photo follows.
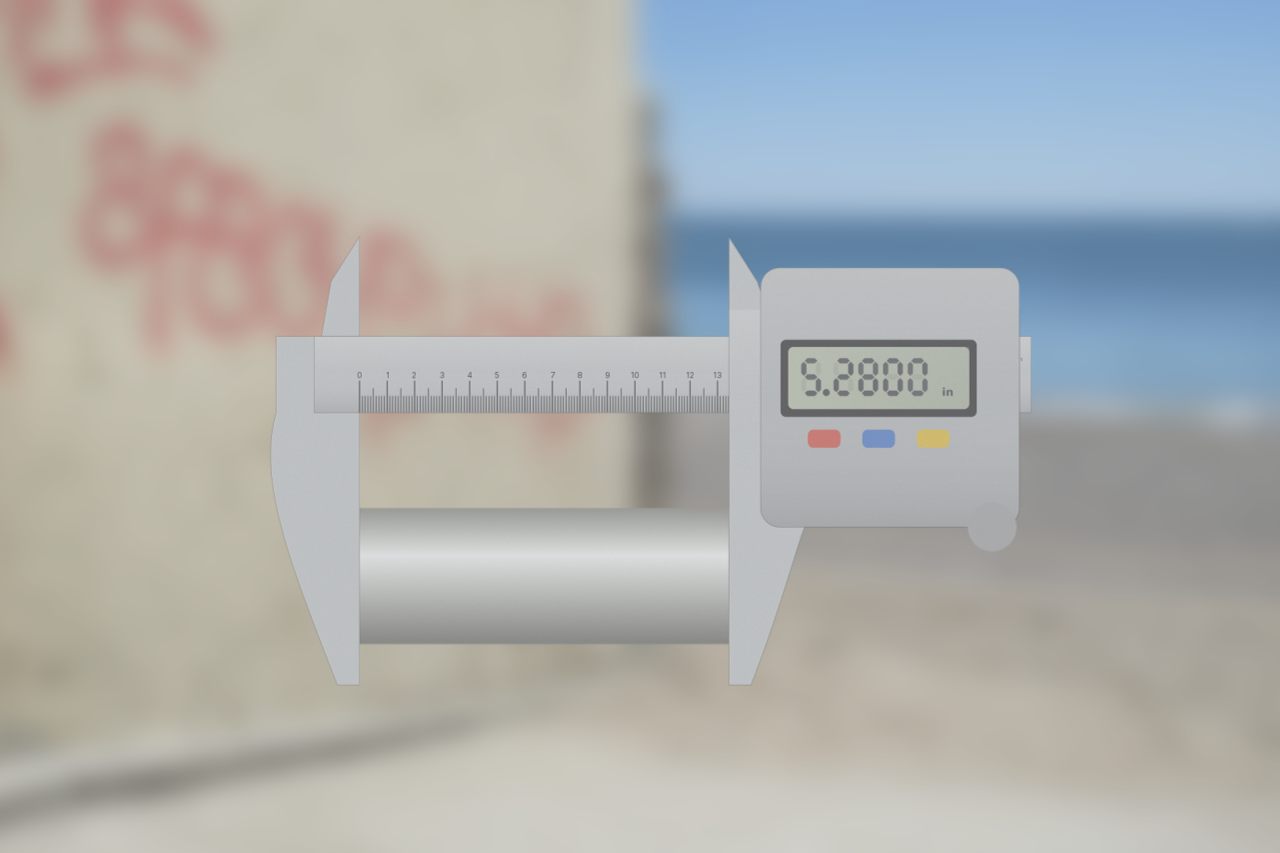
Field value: in 5.2800
